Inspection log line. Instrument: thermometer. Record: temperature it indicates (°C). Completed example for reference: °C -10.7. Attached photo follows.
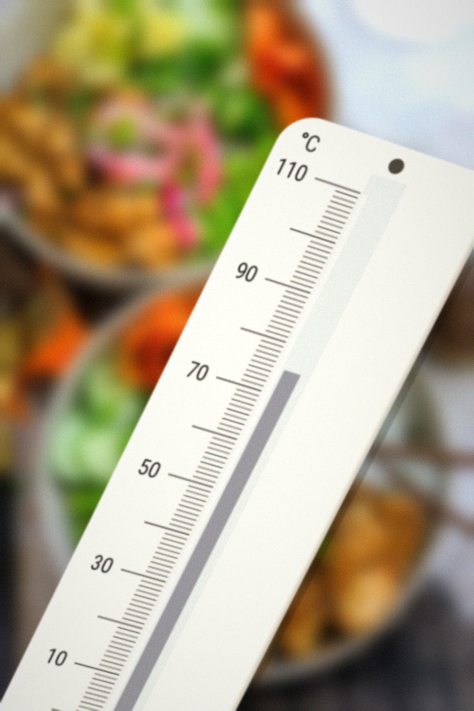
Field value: °C 75
